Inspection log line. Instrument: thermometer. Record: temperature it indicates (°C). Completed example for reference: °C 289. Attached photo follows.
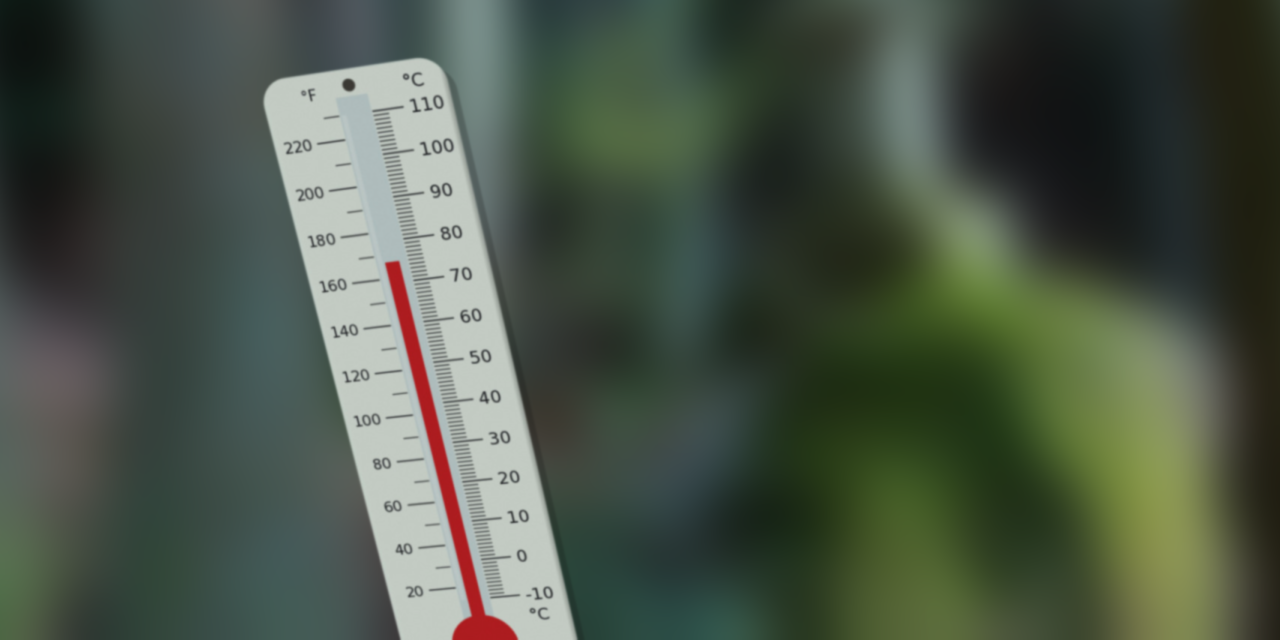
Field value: °C 75
